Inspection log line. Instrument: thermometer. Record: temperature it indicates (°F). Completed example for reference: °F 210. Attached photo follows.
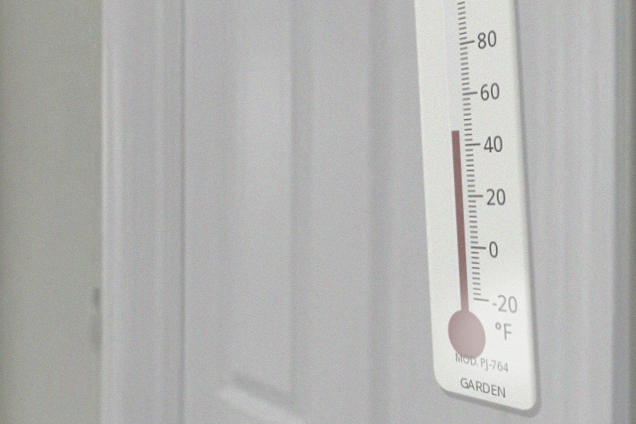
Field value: °F 46
